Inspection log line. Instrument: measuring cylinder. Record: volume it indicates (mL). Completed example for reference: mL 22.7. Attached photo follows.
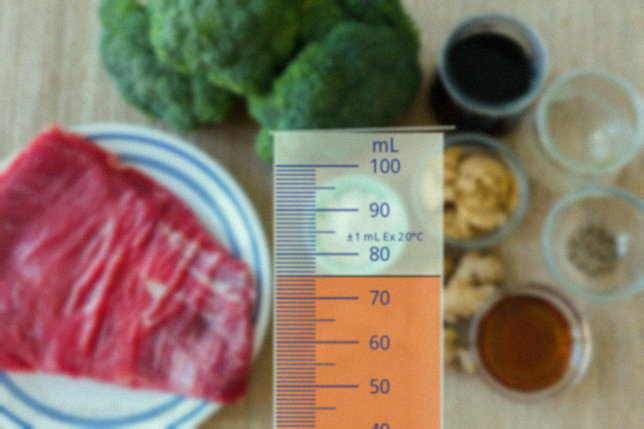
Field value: mL 75
